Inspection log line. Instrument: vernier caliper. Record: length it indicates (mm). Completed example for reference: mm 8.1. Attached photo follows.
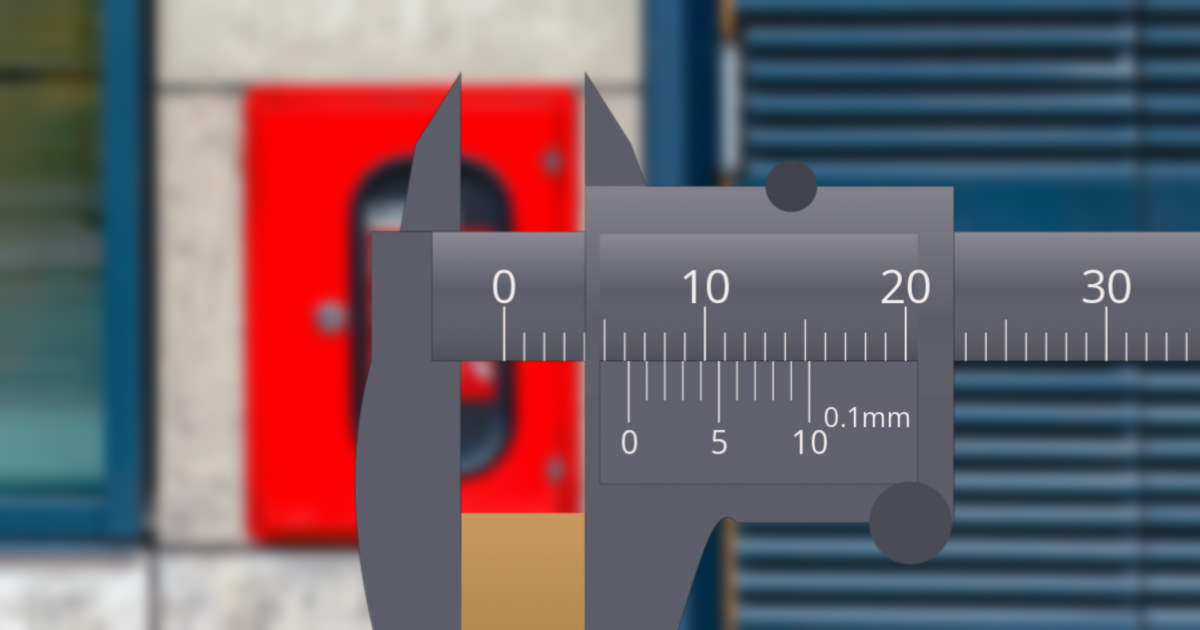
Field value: mm 6.2
